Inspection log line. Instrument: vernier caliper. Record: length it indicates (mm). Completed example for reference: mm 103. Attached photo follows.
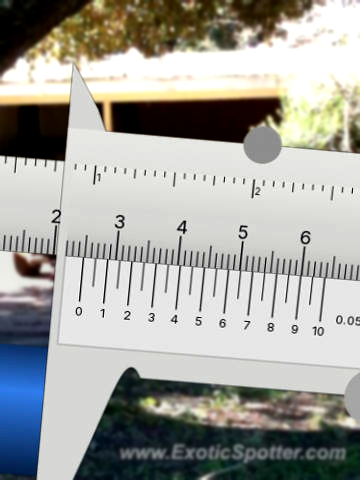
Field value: mm 24.8
